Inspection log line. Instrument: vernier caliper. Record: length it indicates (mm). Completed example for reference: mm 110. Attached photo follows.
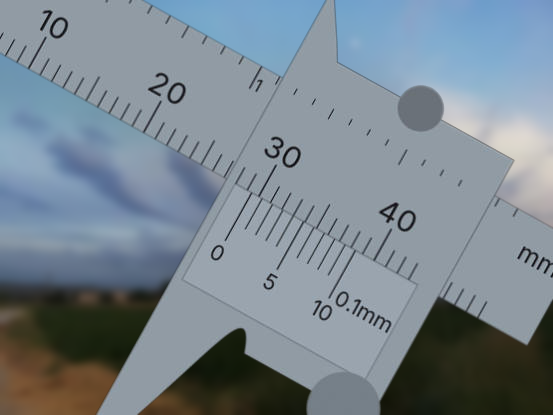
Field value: mm 29.4
